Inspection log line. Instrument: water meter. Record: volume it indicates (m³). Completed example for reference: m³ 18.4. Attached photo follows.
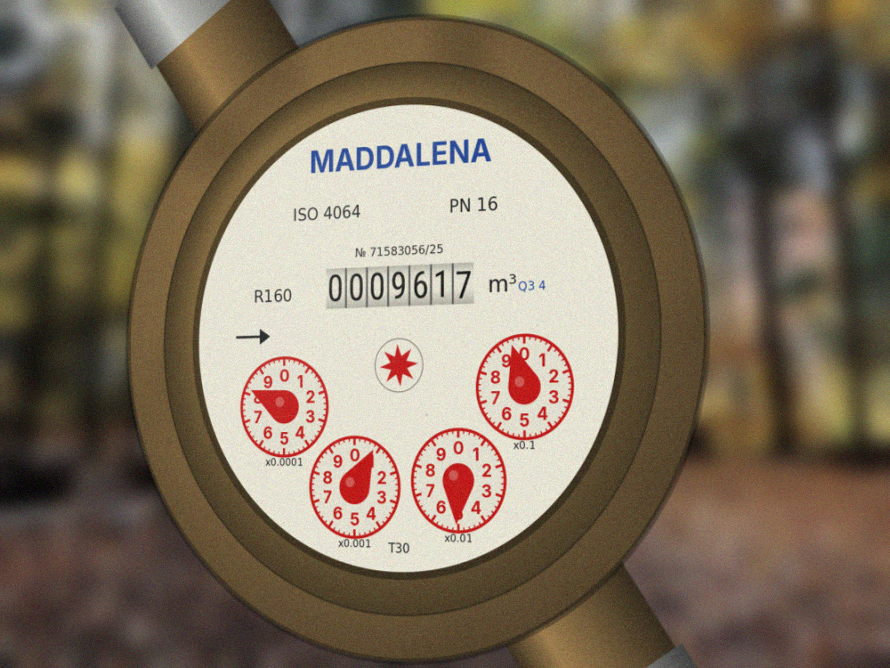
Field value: m³ 9616.9508
